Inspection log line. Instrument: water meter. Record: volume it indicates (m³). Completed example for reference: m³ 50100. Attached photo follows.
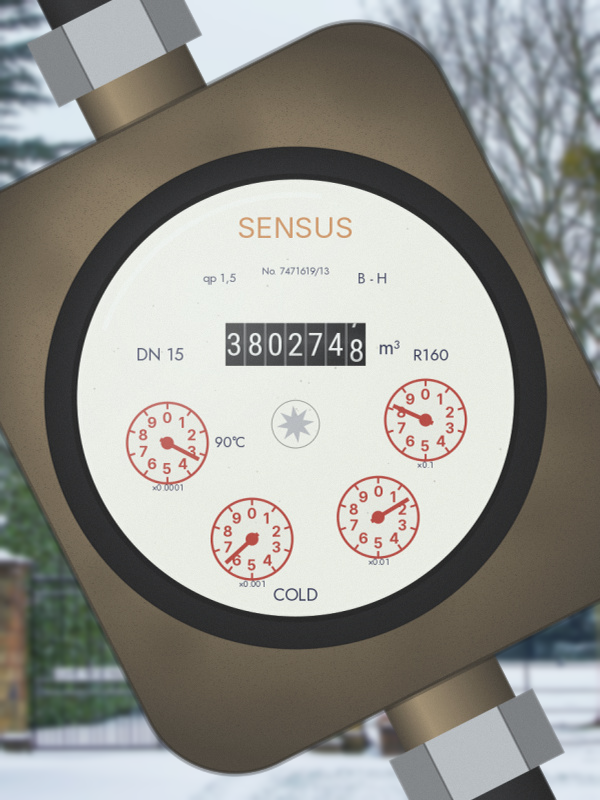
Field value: m³ 3802747.8163
